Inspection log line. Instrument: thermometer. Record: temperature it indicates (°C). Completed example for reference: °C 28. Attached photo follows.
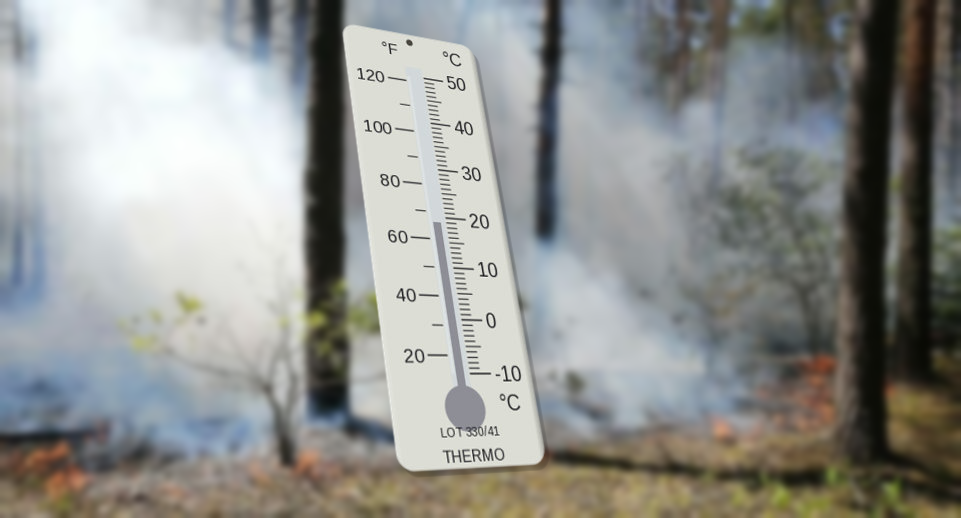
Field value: °C 19
